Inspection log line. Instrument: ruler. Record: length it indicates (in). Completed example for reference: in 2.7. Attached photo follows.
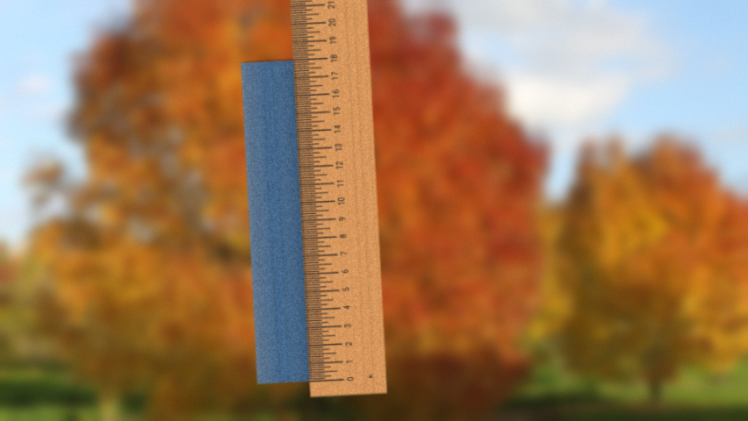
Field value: in 18
